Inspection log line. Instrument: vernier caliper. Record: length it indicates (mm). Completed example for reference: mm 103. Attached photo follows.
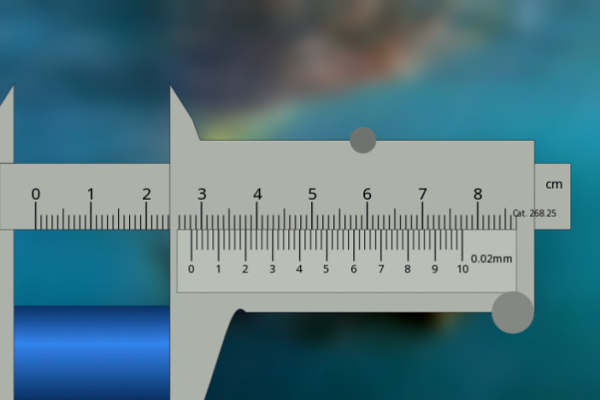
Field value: mm 28.2
